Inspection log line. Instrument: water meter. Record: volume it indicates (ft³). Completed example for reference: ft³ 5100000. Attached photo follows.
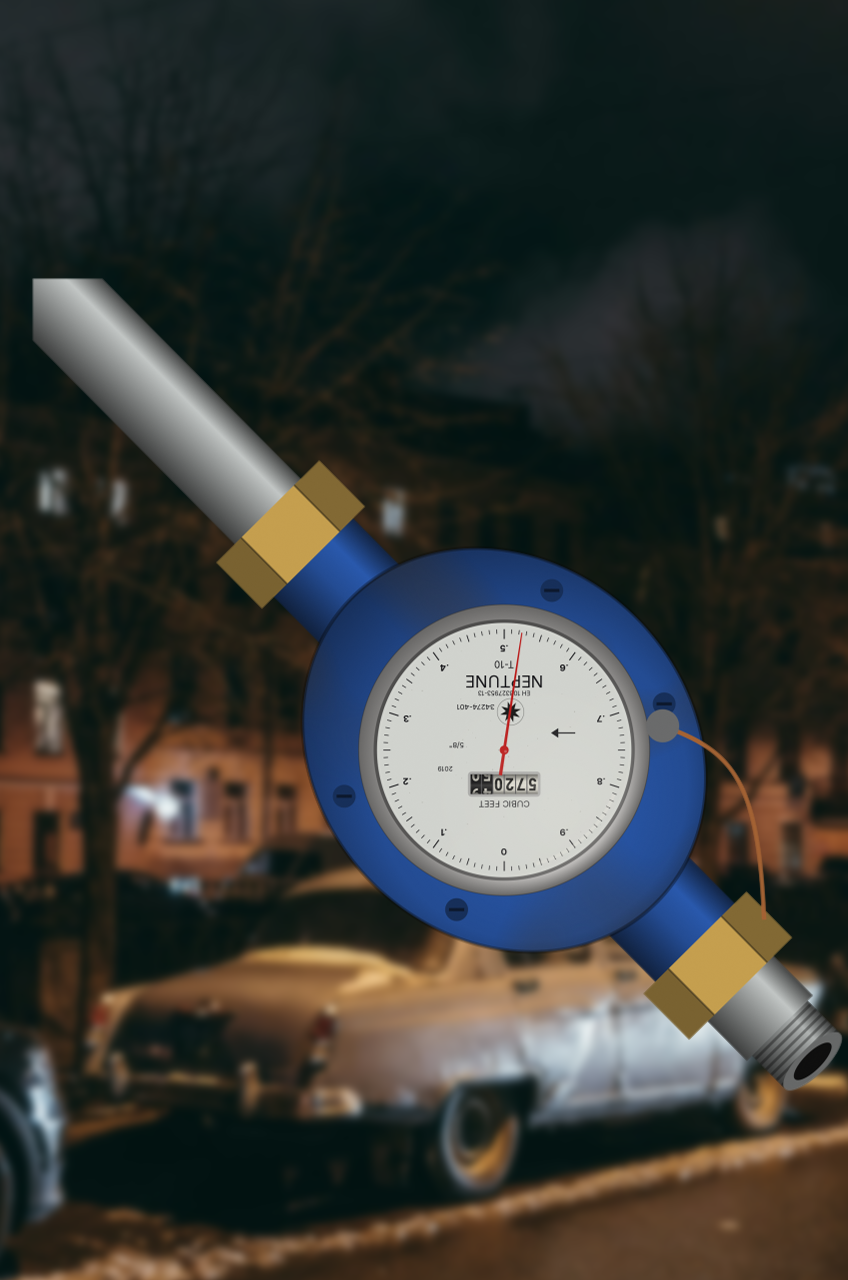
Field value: ft³ 572049.52
